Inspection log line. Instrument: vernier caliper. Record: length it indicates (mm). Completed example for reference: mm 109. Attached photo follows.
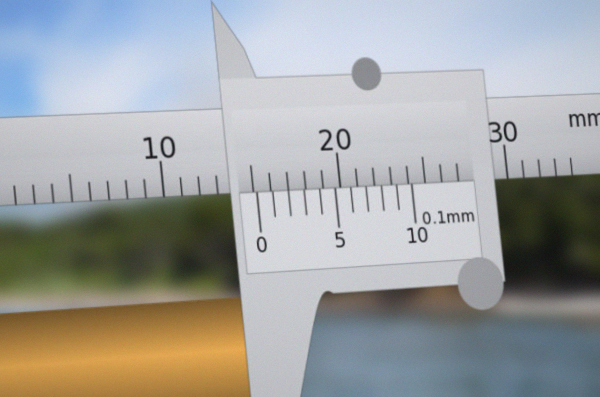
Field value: mm 15.2
